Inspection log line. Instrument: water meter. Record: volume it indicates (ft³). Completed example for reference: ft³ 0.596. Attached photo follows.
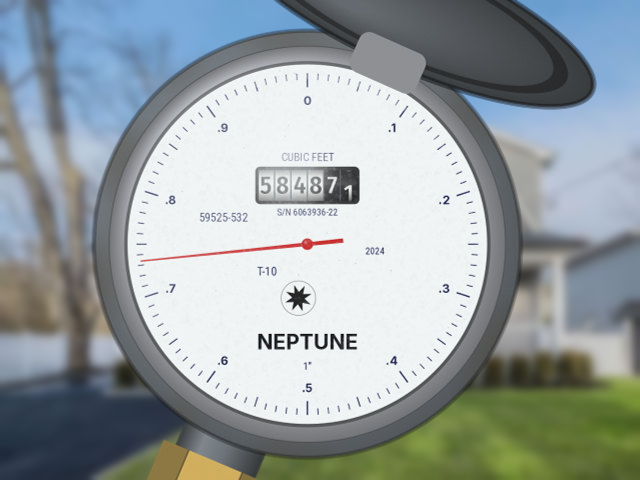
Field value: ft³ 584870.73
